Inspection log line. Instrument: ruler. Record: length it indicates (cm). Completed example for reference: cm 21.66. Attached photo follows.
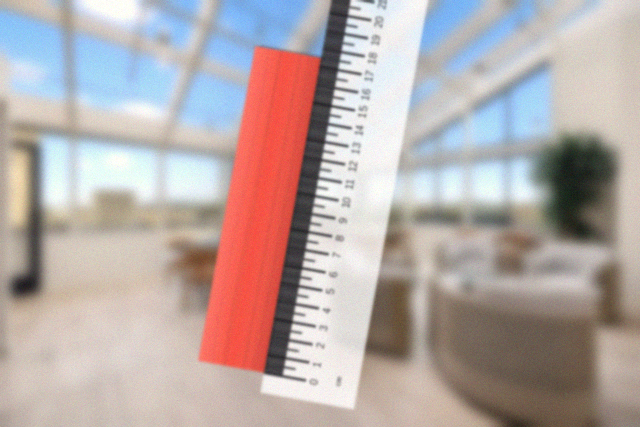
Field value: cm 17.5
